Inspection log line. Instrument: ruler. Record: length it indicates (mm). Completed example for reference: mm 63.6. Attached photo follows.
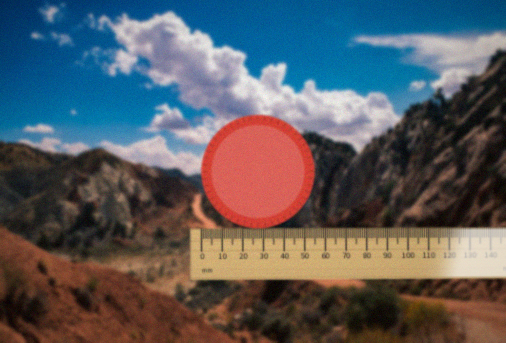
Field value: mm 55
